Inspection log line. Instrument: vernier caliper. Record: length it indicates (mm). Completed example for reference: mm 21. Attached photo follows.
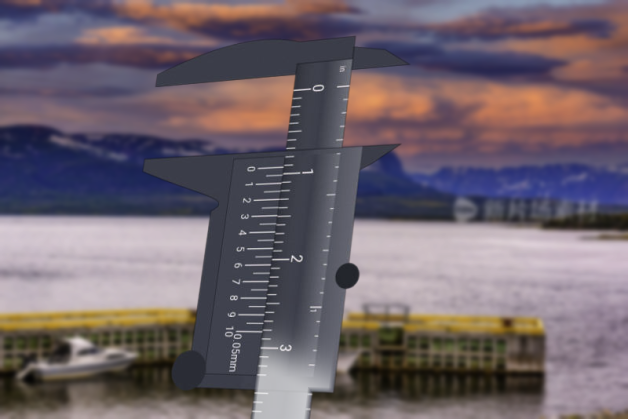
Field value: mm 9.2
